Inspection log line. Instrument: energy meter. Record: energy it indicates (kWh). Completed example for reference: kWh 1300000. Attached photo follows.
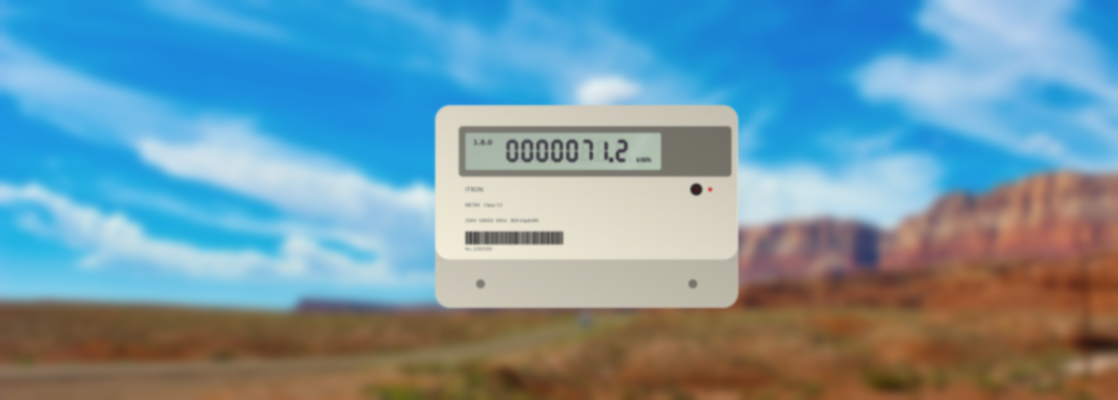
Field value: kWh 71.2
